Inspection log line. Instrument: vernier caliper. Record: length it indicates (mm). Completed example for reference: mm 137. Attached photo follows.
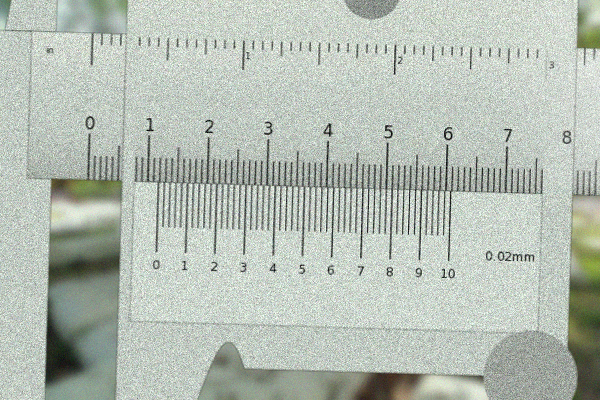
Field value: mm 11.8
